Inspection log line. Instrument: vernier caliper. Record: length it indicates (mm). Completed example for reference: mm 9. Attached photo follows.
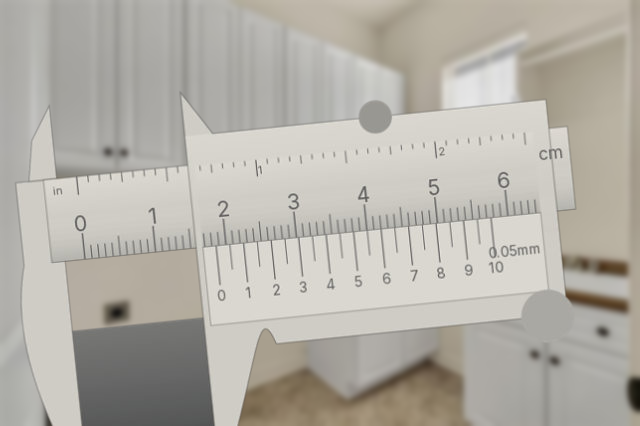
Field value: mm 18.6
